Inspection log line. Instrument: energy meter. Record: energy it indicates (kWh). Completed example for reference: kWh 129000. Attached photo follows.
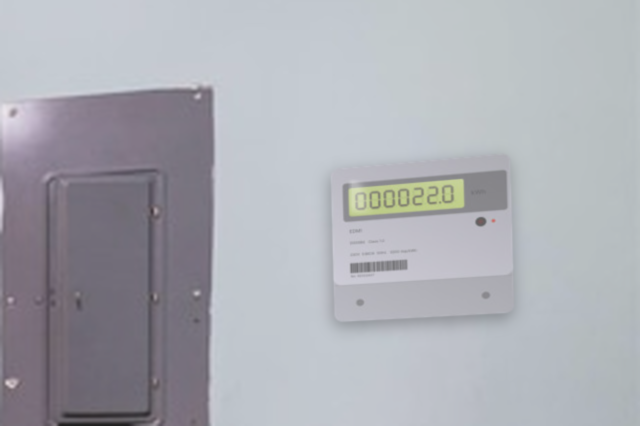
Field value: kWh 22.0
